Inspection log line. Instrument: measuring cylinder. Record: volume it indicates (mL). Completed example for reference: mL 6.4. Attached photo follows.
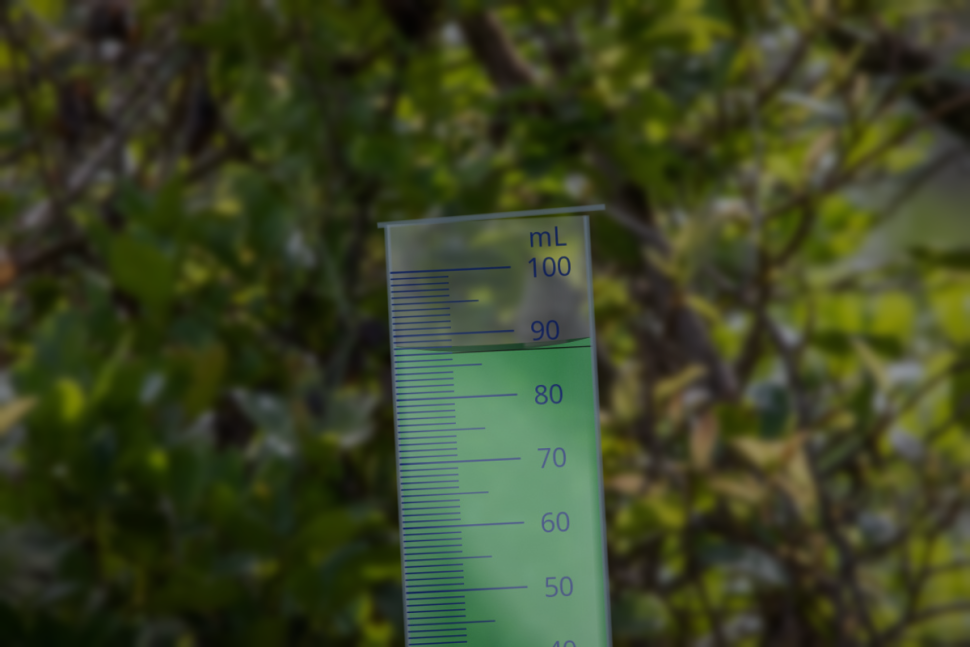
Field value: mL 87
